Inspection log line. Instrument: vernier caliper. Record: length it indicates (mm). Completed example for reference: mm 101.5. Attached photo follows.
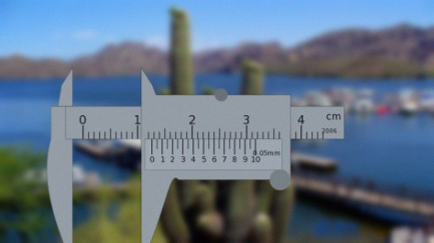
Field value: mm 12.6
